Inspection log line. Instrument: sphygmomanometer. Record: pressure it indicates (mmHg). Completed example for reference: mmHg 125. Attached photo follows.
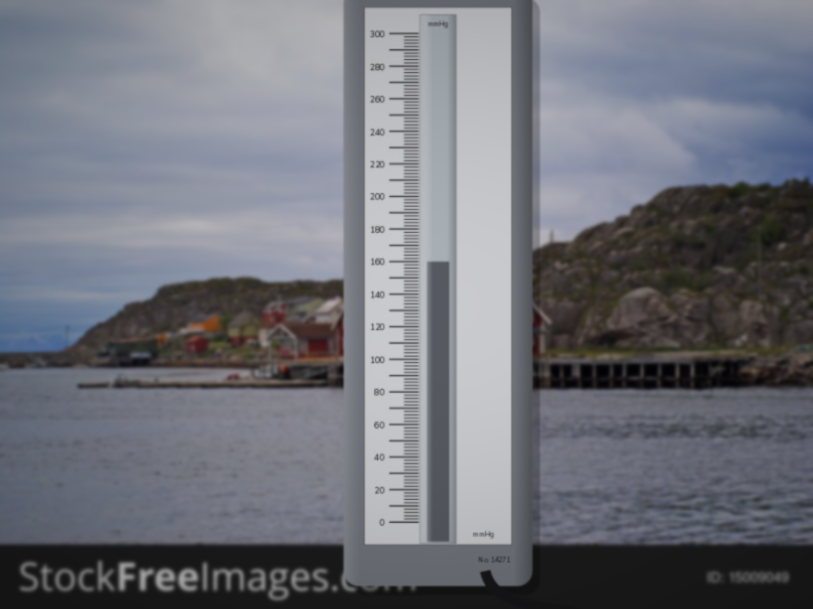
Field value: mmHg 160
